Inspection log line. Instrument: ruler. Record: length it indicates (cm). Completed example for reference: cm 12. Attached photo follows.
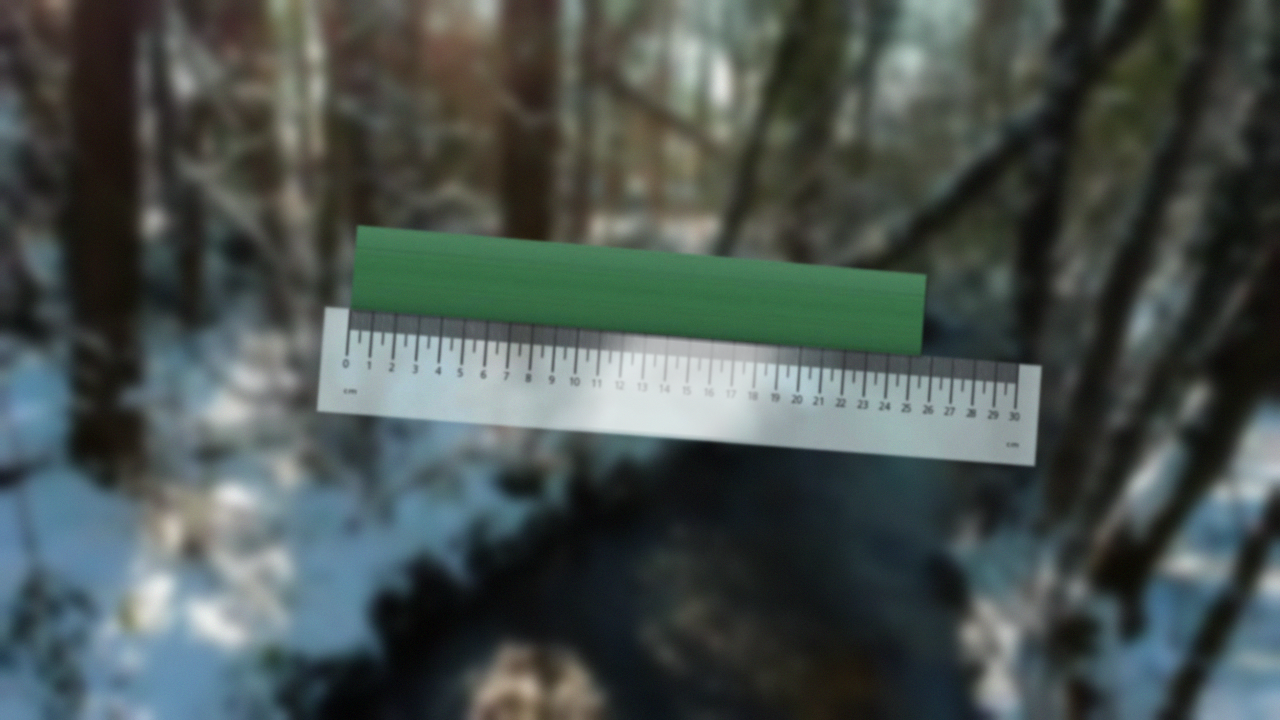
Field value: cm 25.5
